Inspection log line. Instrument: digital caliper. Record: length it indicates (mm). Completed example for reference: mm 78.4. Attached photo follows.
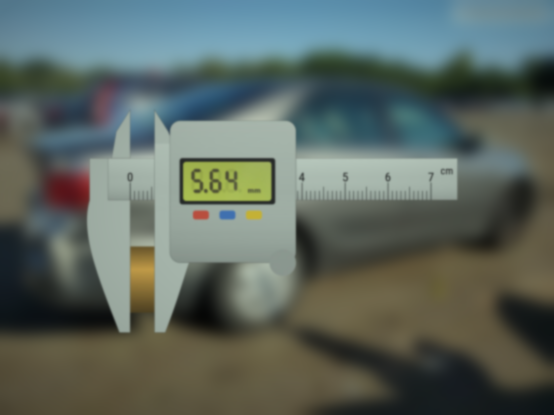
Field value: mm 5.64
